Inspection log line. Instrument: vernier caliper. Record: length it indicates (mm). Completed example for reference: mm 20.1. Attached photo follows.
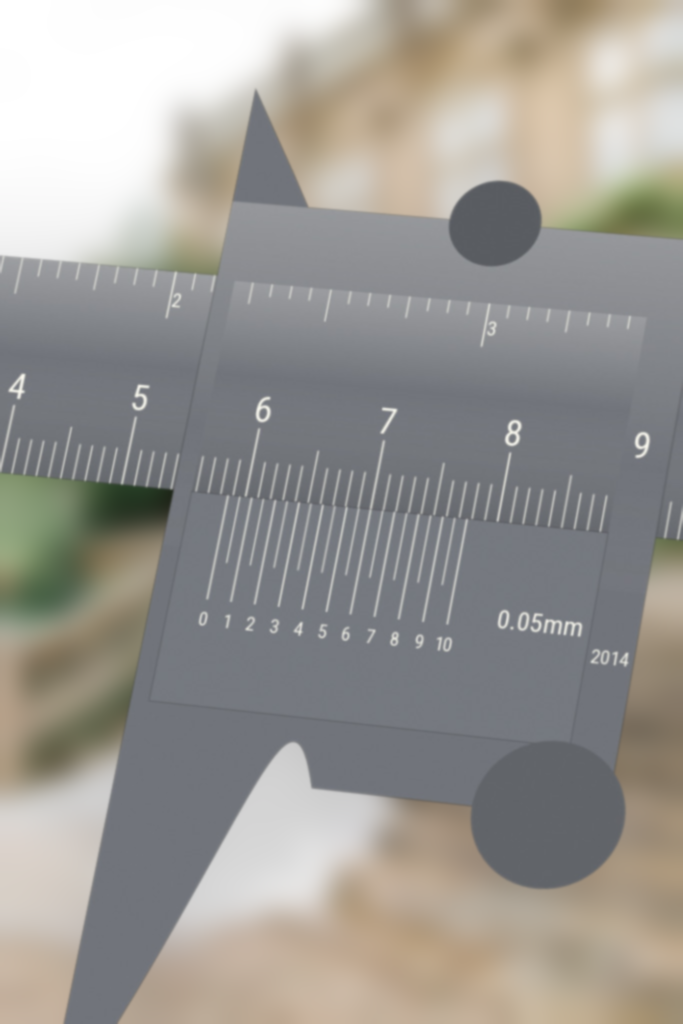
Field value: mm 58.6
